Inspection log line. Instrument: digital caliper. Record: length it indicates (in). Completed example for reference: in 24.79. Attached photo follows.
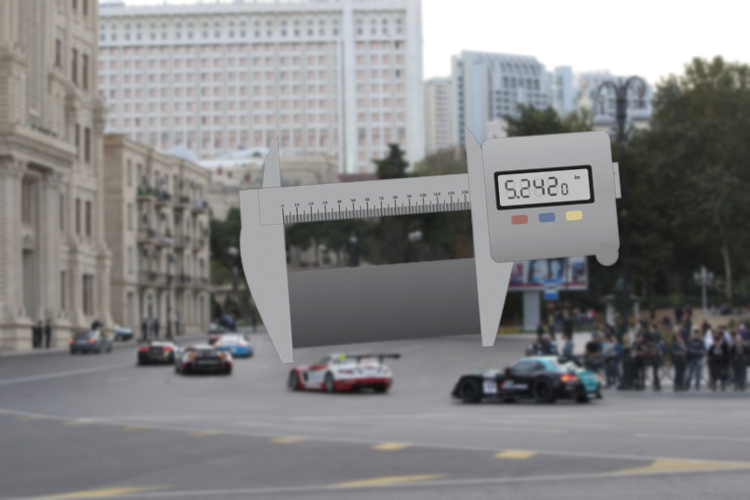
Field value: in 5.2420
